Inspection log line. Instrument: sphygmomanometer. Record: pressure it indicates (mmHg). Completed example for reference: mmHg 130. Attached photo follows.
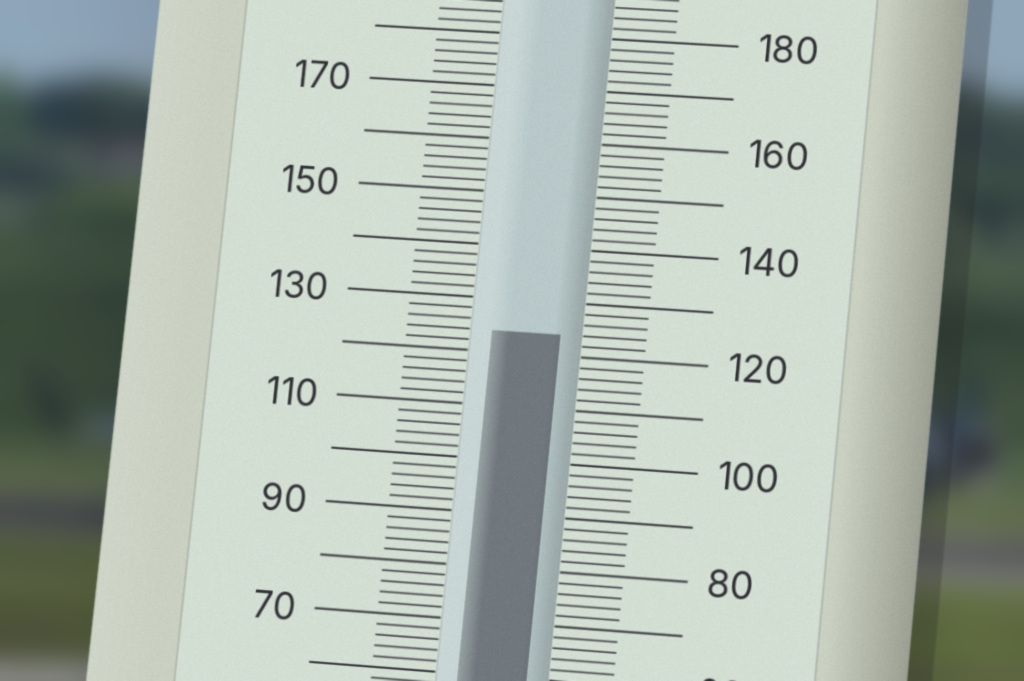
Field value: mmHg 124
